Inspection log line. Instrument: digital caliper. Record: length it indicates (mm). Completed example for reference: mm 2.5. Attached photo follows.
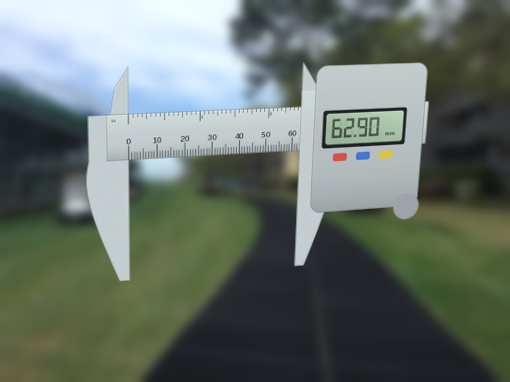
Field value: mm 62.90
